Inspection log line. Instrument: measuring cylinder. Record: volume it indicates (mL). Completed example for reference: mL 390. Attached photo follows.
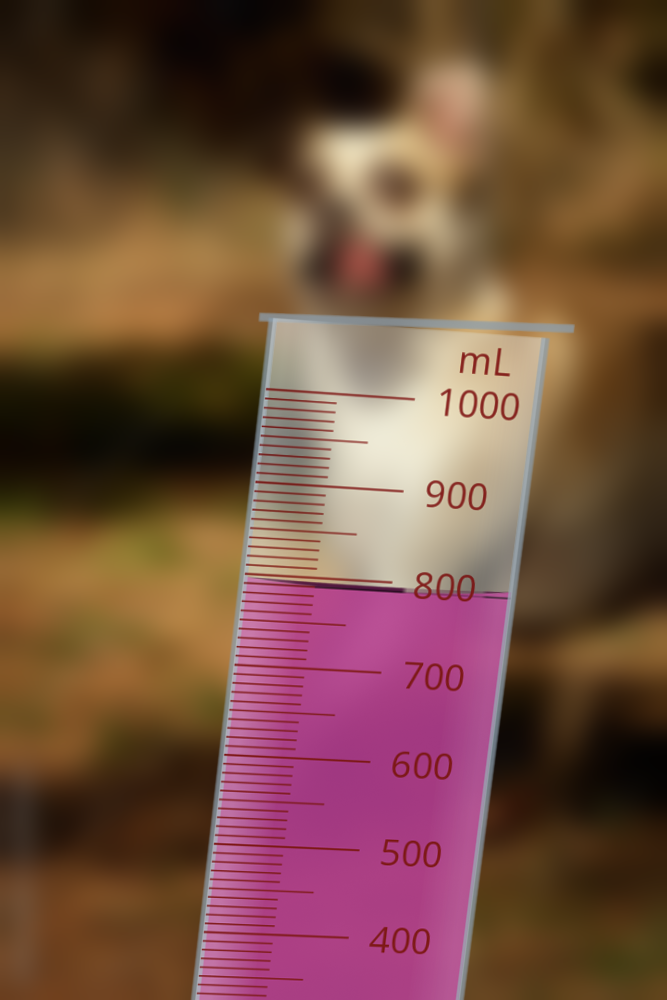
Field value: mL 790
